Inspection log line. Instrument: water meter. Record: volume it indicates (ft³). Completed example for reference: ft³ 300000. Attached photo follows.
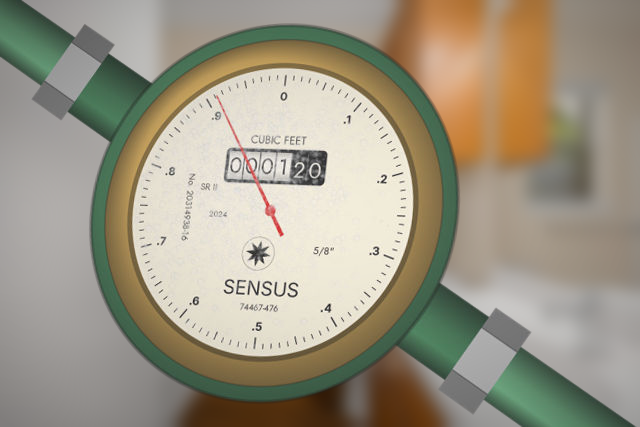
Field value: ft³ 119.91
